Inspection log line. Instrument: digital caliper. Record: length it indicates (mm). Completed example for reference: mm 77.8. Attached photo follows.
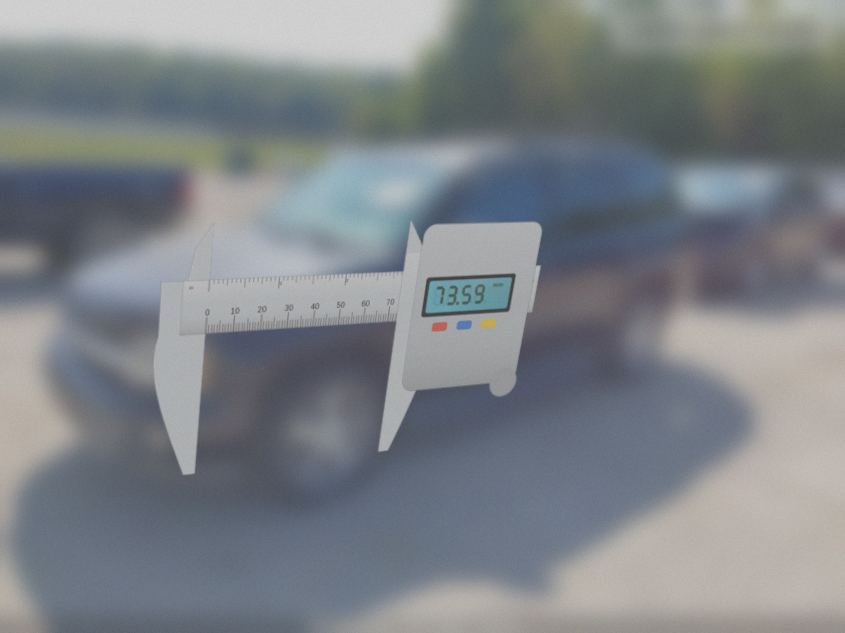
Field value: mm 73.59
